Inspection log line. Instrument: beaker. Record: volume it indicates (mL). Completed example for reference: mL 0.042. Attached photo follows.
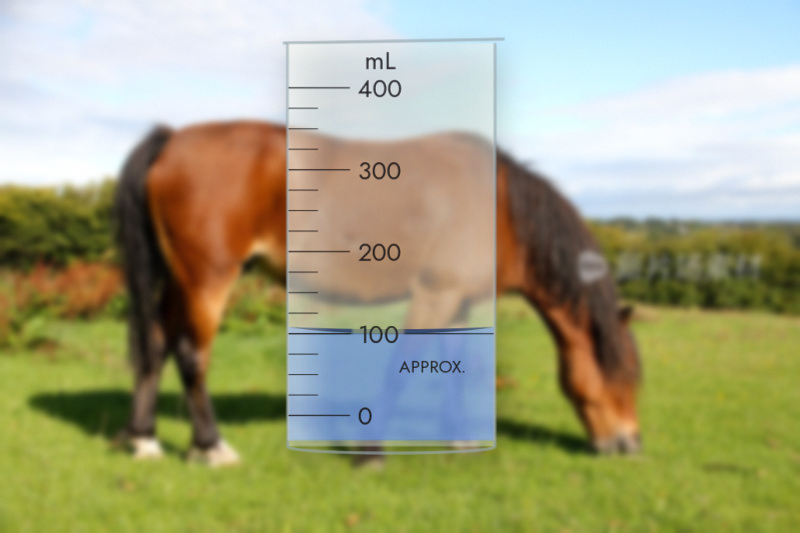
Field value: mL 100
